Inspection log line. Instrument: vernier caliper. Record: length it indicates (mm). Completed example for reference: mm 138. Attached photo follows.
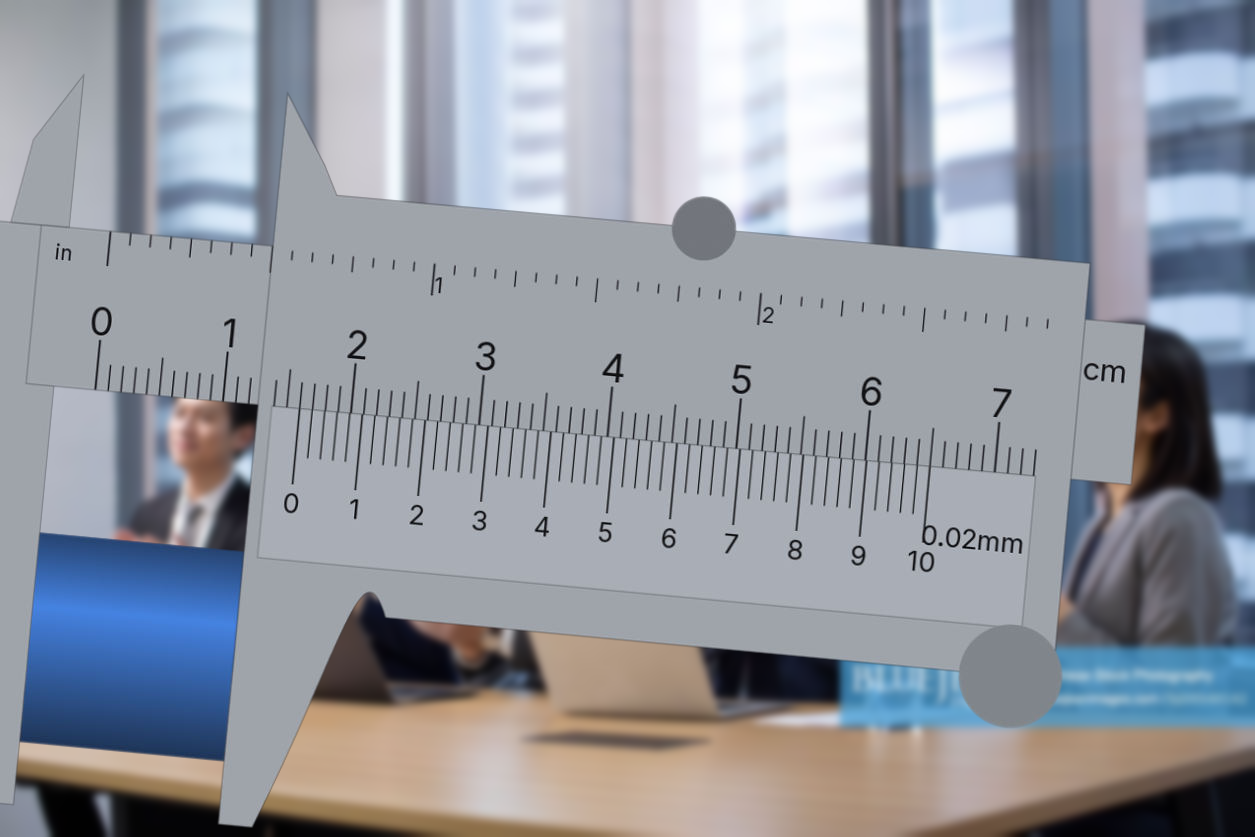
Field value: mm 16.0
